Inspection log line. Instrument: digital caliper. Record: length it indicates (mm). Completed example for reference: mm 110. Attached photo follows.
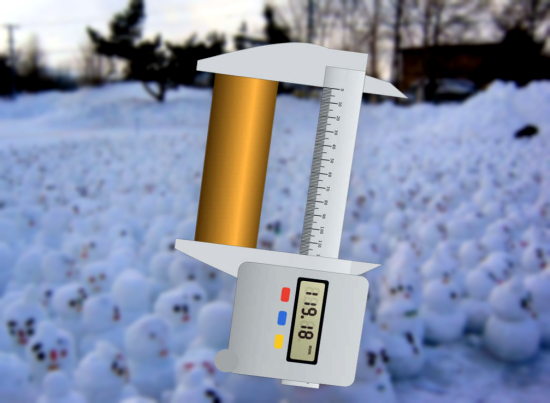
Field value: mm 119.18
